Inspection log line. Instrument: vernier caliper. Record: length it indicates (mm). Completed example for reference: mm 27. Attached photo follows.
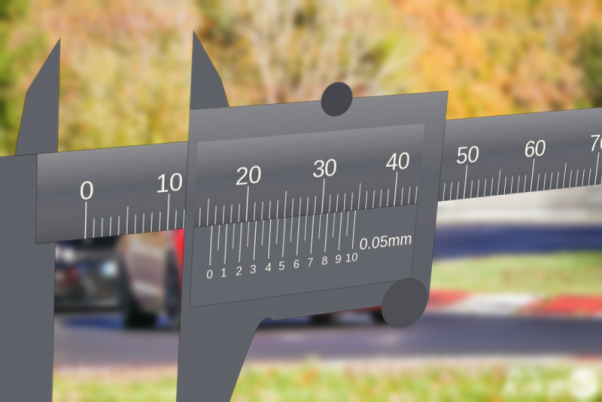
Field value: mm 15.6
